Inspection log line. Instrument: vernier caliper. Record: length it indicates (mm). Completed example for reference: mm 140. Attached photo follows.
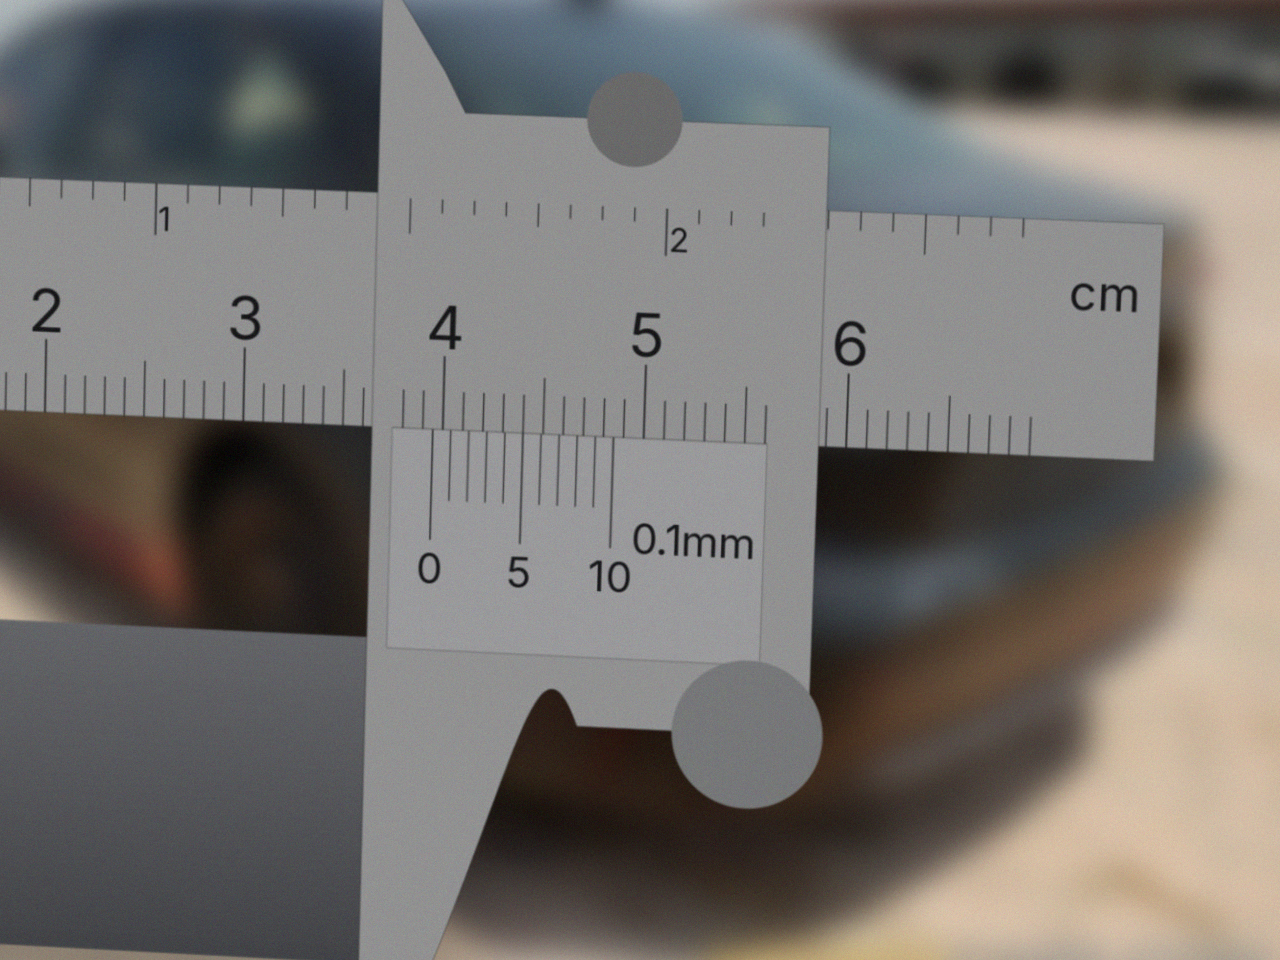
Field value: mm 39.5
